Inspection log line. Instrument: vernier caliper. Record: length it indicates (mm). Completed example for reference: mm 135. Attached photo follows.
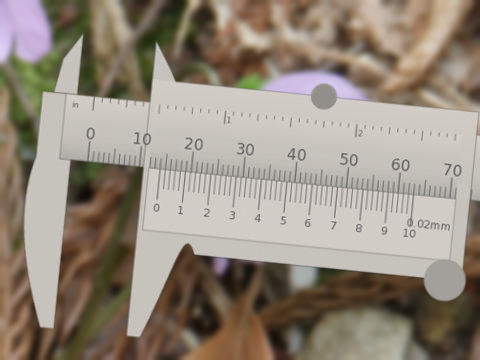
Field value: mm 14.0
